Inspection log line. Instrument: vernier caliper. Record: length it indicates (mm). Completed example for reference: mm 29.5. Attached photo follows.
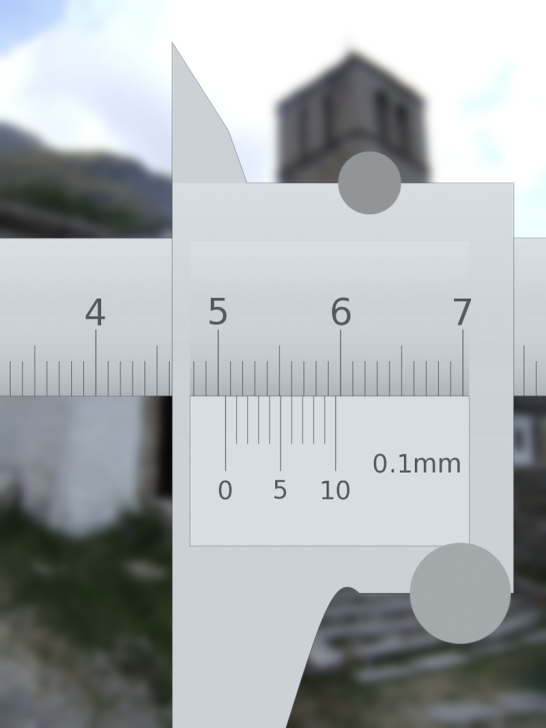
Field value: mm 50.6
